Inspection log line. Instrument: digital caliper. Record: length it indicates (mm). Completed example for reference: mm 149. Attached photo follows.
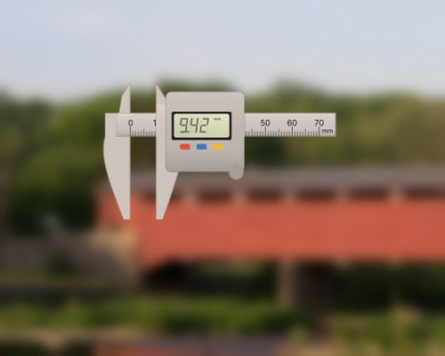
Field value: mm 9.42
